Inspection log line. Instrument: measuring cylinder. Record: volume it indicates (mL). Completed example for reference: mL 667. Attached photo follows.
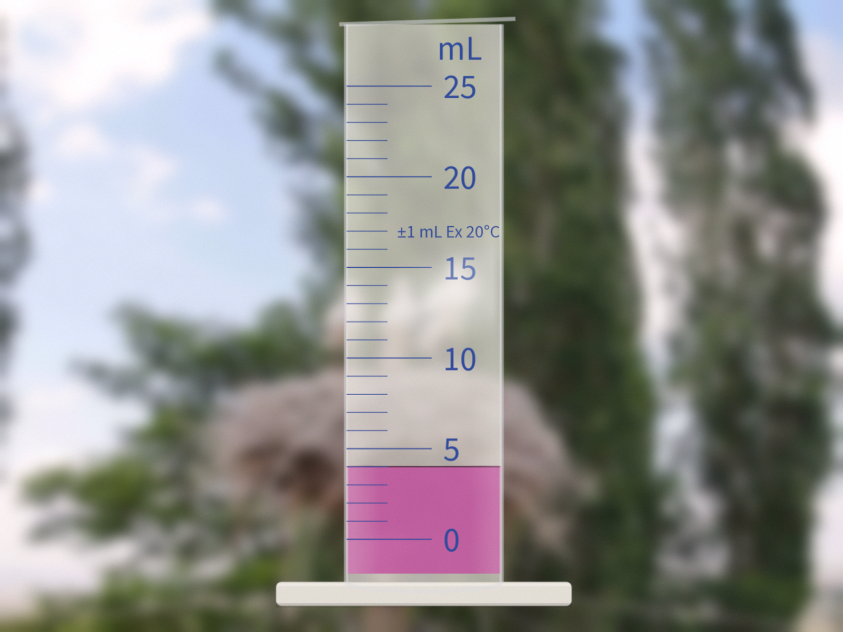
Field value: mL 4
